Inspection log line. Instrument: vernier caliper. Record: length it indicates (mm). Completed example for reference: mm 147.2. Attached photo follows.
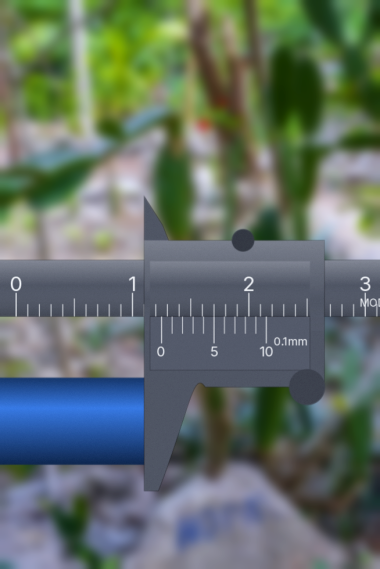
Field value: mm 12.5
